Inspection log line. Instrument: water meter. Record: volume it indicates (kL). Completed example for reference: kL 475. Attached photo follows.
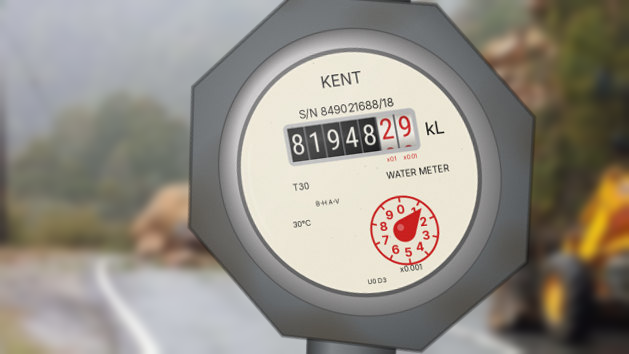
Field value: kL 81948.291
